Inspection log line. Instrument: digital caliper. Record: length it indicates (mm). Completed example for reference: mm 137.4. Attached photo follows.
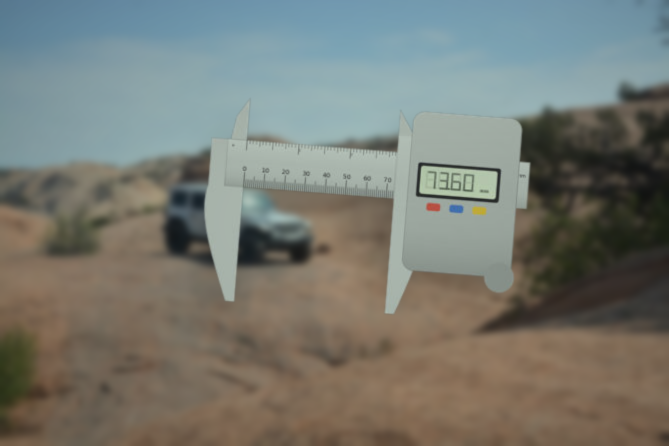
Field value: mm 73.60
